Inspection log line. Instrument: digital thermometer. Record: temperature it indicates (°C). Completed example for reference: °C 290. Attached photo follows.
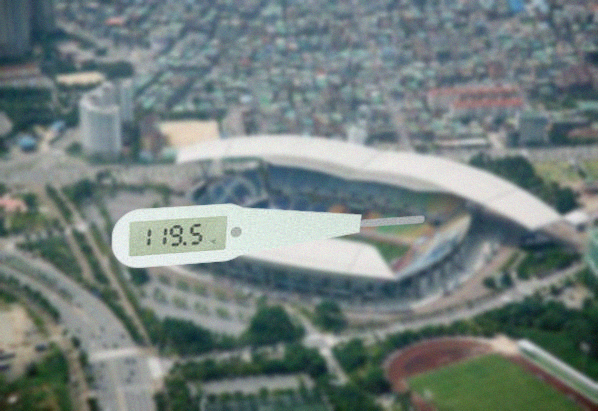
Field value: °C 119.5
